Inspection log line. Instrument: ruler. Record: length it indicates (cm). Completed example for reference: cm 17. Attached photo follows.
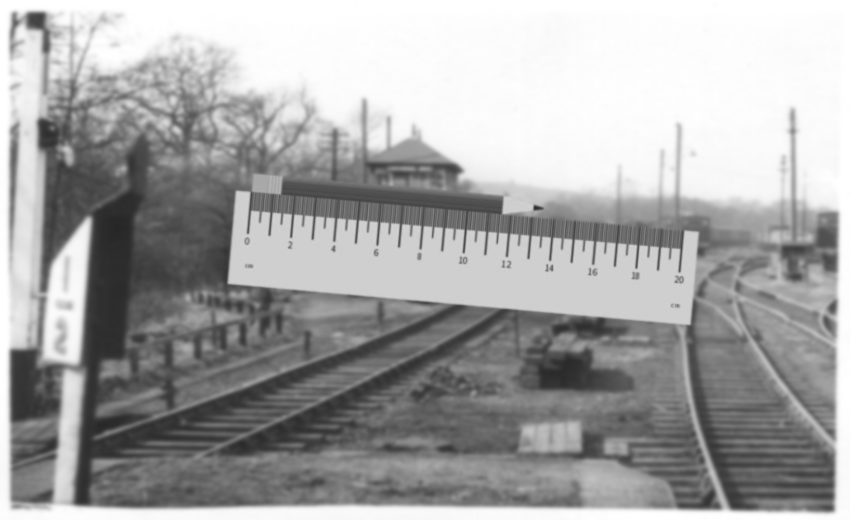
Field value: cm 13.5
